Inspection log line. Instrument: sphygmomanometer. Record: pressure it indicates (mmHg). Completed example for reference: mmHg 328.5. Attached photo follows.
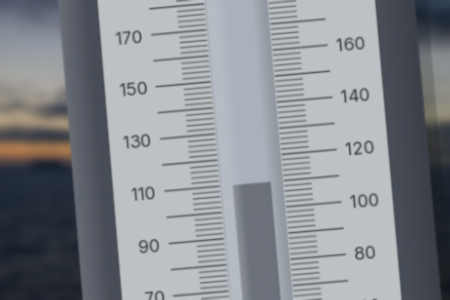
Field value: mmHg 110
